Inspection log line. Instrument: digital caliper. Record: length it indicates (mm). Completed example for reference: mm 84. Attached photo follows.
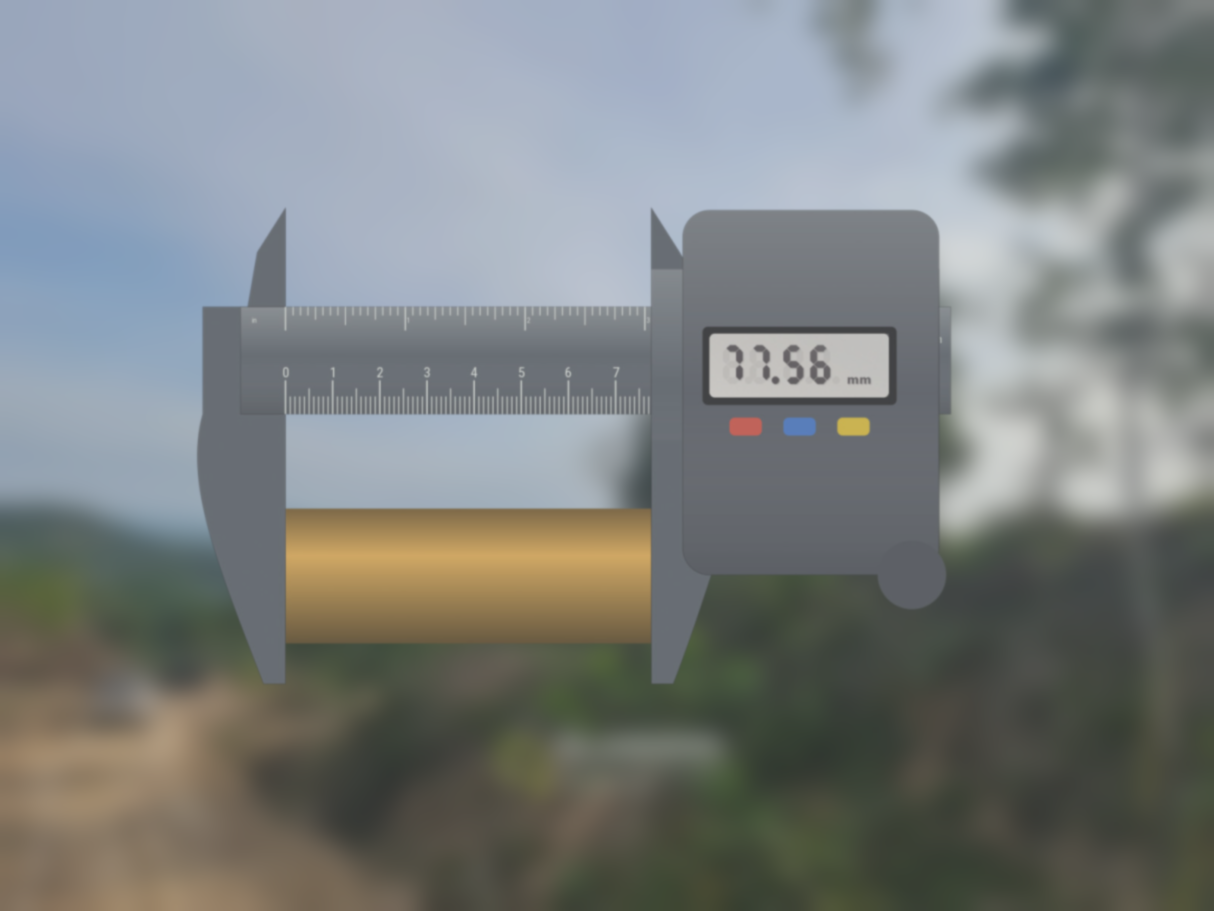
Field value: mm 77.56
